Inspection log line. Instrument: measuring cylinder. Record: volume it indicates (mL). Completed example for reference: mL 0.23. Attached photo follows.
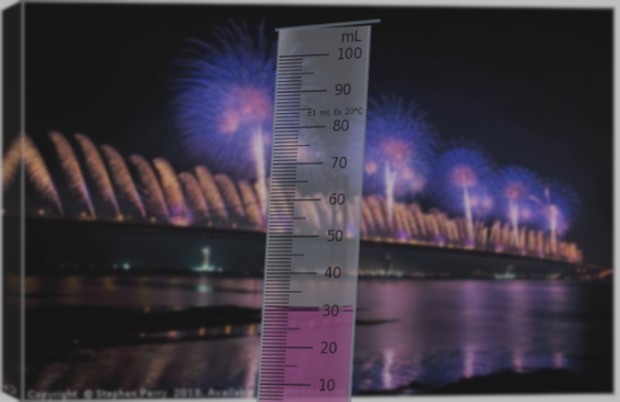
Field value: mL 30
